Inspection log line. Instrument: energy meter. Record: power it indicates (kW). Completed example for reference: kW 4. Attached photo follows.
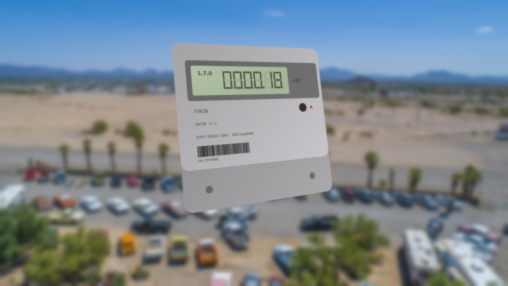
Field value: kW 0.18
